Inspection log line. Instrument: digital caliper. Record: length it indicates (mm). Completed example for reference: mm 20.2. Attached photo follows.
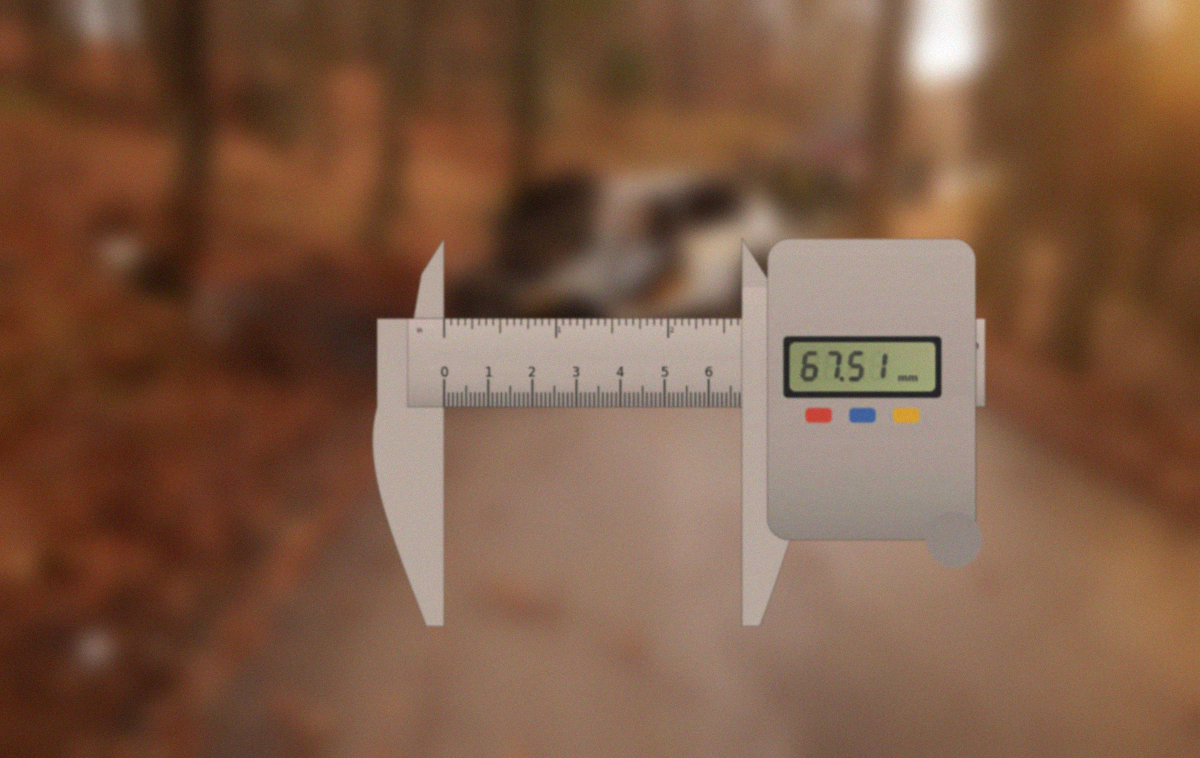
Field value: mm 67.51
